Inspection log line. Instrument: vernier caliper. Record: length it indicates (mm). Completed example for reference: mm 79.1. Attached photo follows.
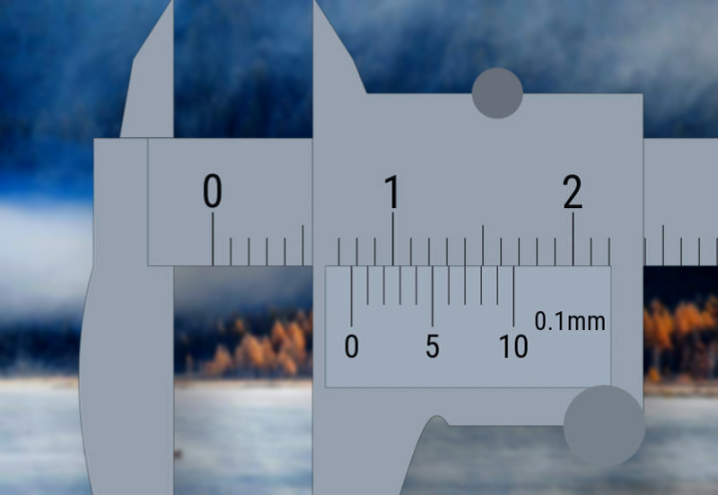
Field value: mm 7.7
